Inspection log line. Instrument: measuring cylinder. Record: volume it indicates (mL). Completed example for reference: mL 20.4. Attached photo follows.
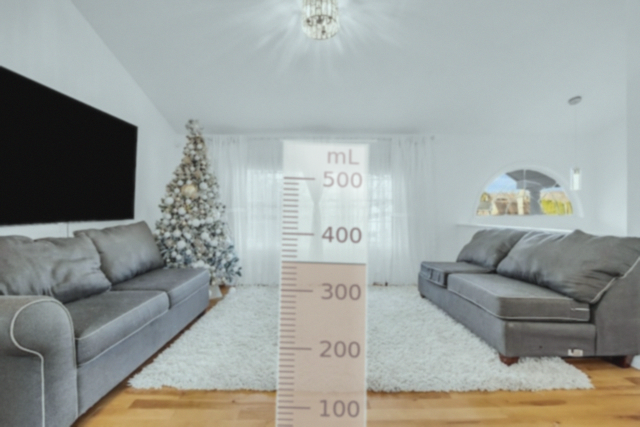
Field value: mL 350
